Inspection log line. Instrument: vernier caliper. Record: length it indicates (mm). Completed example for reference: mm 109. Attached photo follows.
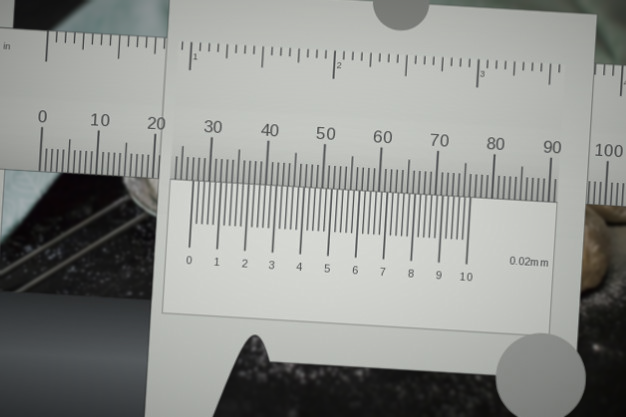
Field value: mm 27.2
